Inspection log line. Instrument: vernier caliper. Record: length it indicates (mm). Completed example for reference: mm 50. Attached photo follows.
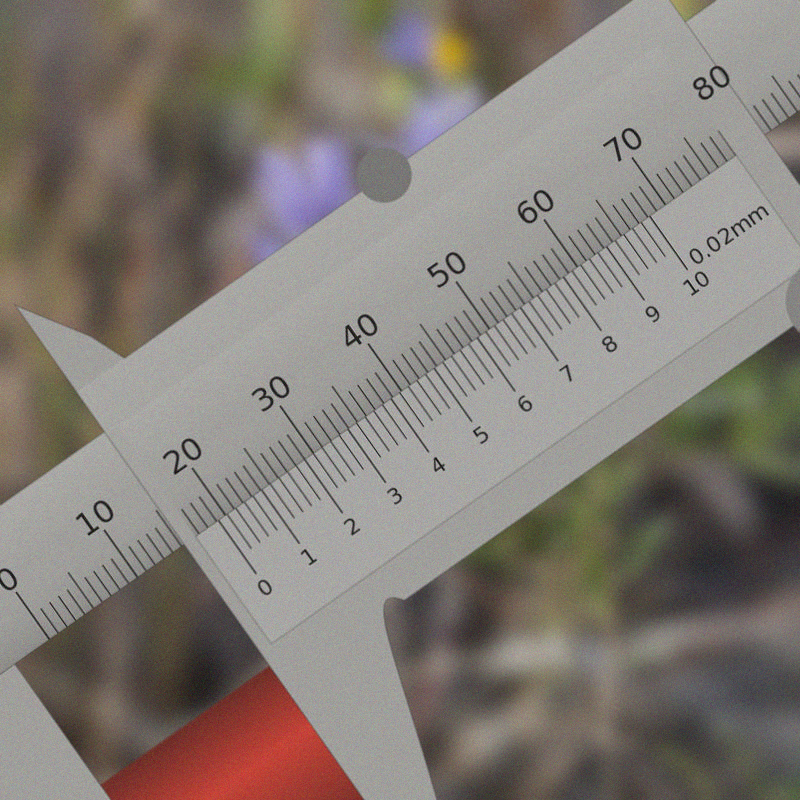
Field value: mm 19.2
